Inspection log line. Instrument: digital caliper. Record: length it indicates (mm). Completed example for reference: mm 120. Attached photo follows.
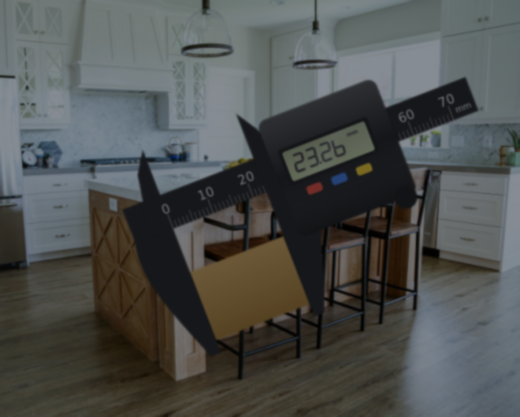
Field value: mm 23.26
